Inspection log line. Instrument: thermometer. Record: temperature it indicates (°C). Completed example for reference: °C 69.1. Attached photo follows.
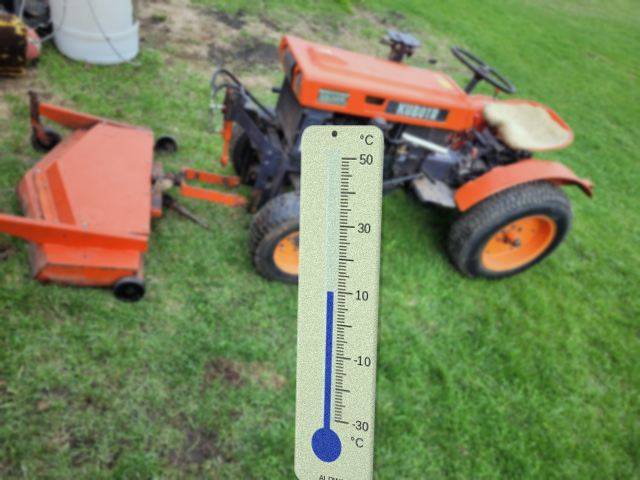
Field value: °C 10
